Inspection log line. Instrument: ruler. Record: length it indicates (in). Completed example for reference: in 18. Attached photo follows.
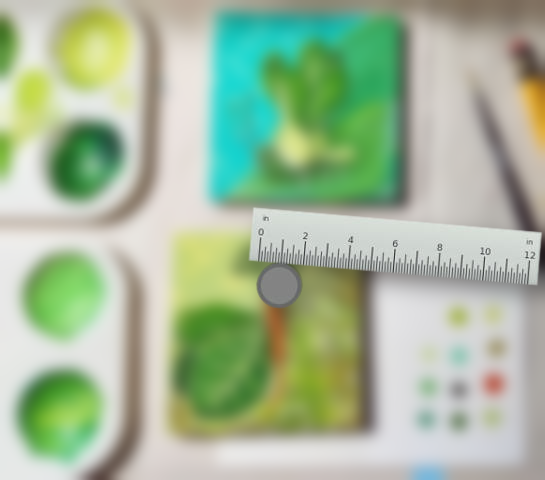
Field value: in 2
